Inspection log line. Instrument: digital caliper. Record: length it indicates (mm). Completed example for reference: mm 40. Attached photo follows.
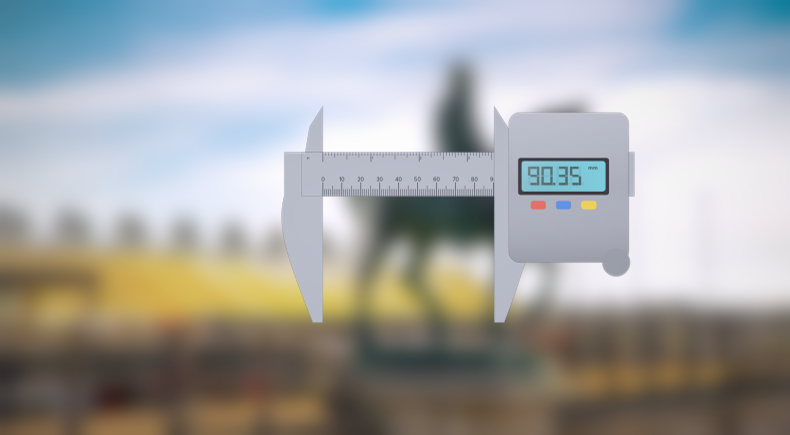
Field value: mm 90.35
